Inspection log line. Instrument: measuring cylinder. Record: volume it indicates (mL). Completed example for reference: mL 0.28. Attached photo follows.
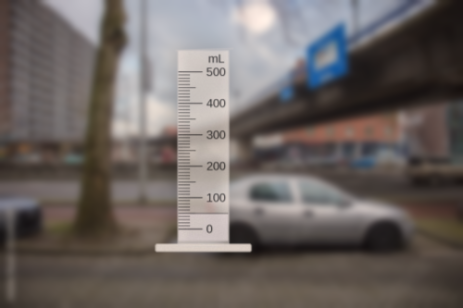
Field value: mL 50
